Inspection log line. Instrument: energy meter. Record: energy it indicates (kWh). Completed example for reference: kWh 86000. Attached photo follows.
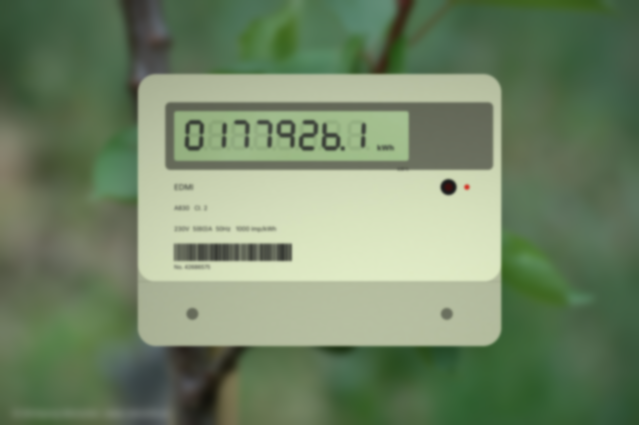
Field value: kWh 177926.1
